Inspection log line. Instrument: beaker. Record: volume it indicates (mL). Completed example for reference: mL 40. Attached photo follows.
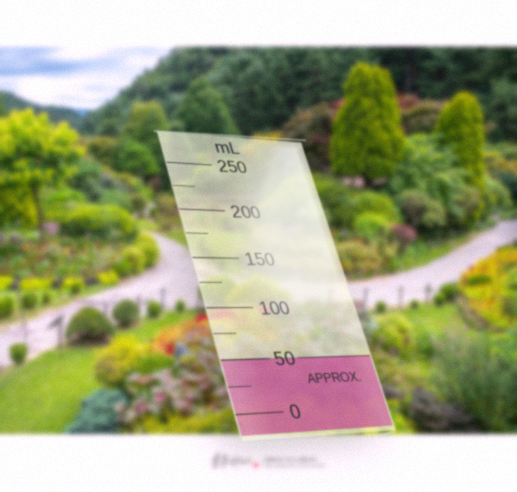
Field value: mL 50
